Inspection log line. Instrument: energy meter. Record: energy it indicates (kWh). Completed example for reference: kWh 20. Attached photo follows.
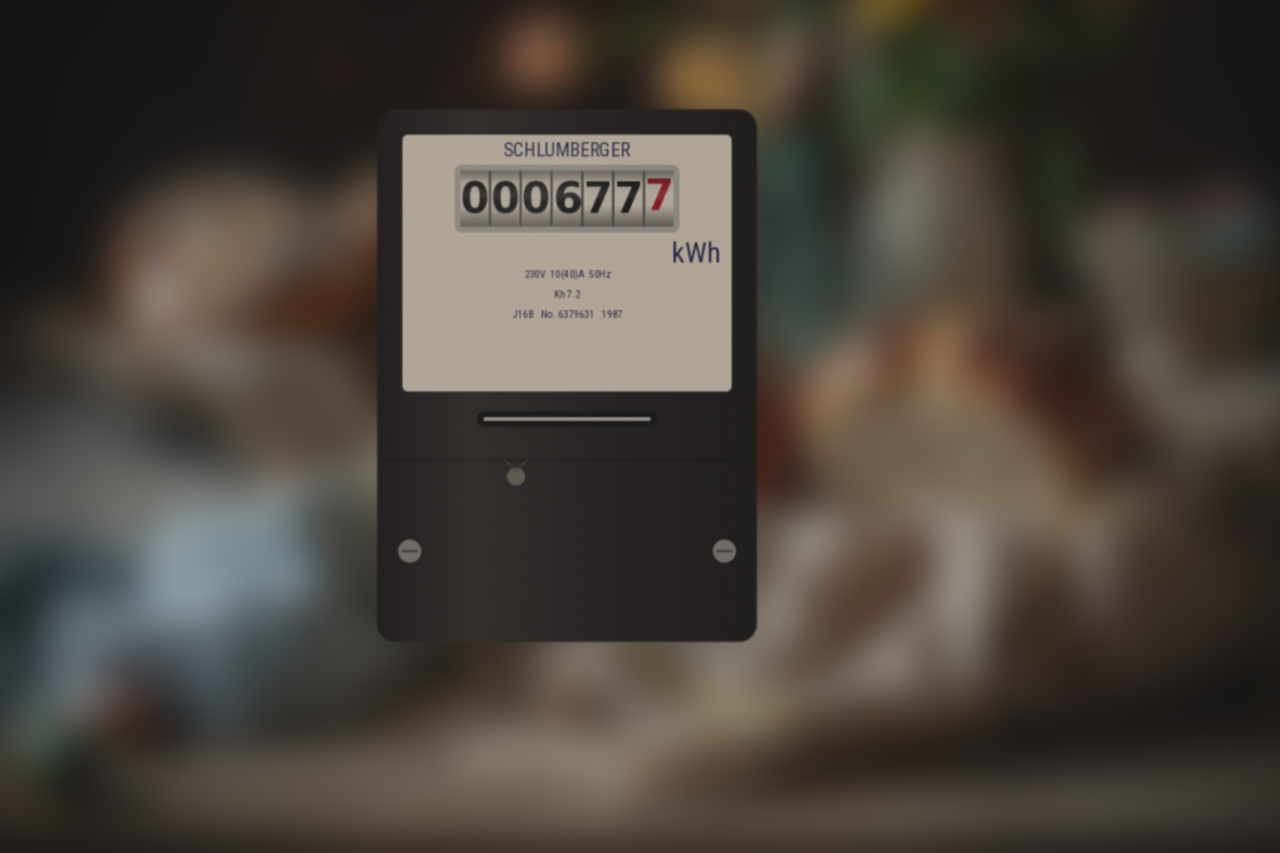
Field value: kWh 677.7
